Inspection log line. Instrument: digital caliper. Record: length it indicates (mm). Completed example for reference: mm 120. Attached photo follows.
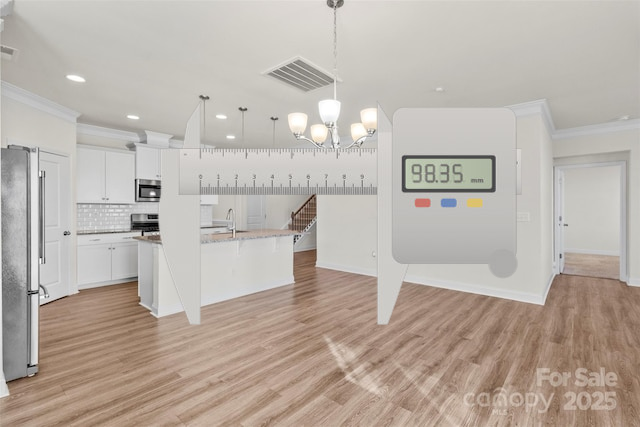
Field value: mm 98.35
